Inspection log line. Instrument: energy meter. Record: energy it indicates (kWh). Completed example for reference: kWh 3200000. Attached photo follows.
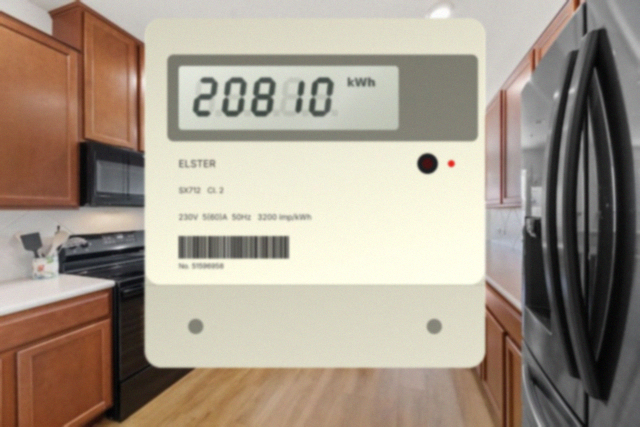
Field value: kWh 20810
